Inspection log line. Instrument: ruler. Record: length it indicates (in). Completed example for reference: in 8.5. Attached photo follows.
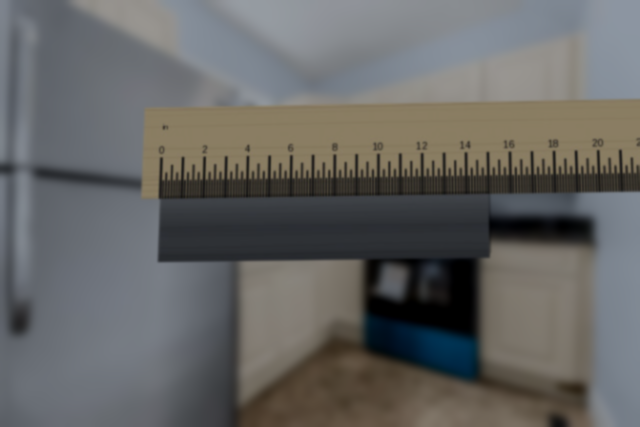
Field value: in 15
